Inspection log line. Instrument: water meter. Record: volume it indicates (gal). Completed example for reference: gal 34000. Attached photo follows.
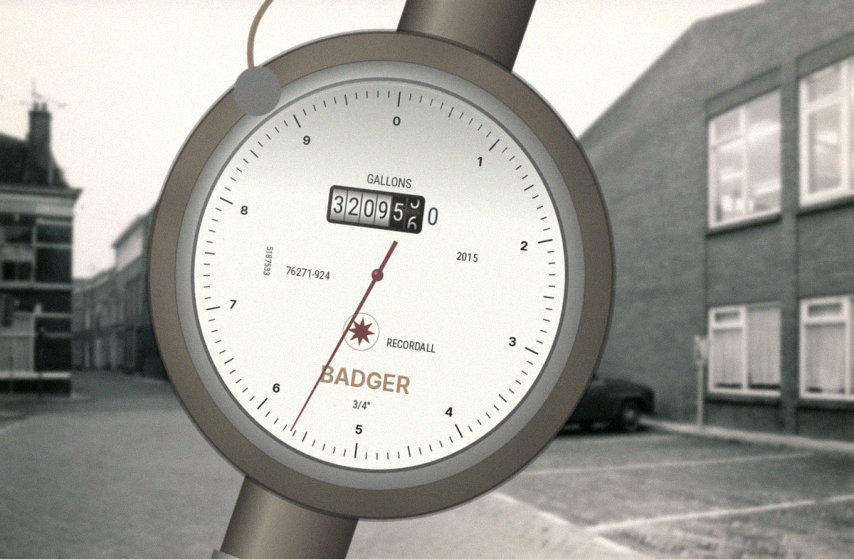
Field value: gal 3209555.6
